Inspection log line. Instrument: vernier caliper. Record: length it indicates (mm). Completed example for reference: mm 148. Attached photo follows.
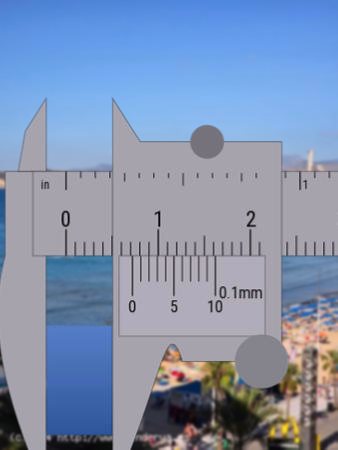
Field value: mm 7.2
